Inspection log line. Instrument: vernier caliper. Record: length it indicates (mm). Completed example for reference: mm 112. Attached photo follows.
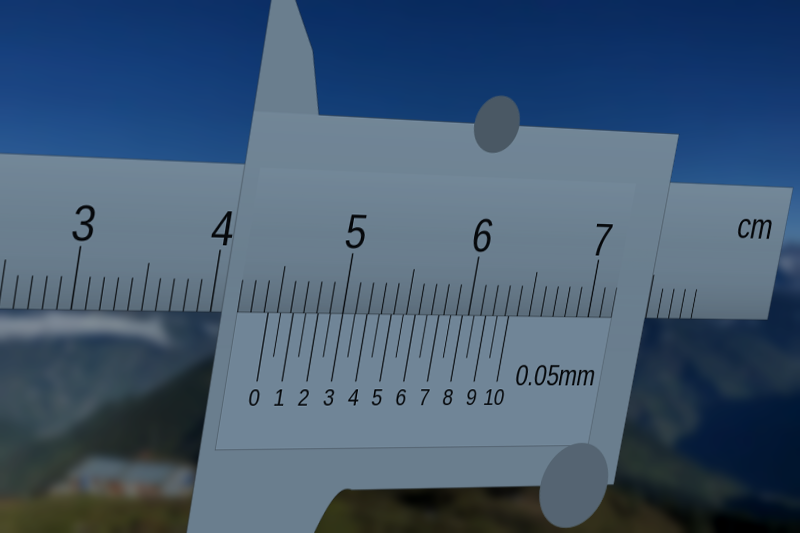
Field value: mm 44.3
